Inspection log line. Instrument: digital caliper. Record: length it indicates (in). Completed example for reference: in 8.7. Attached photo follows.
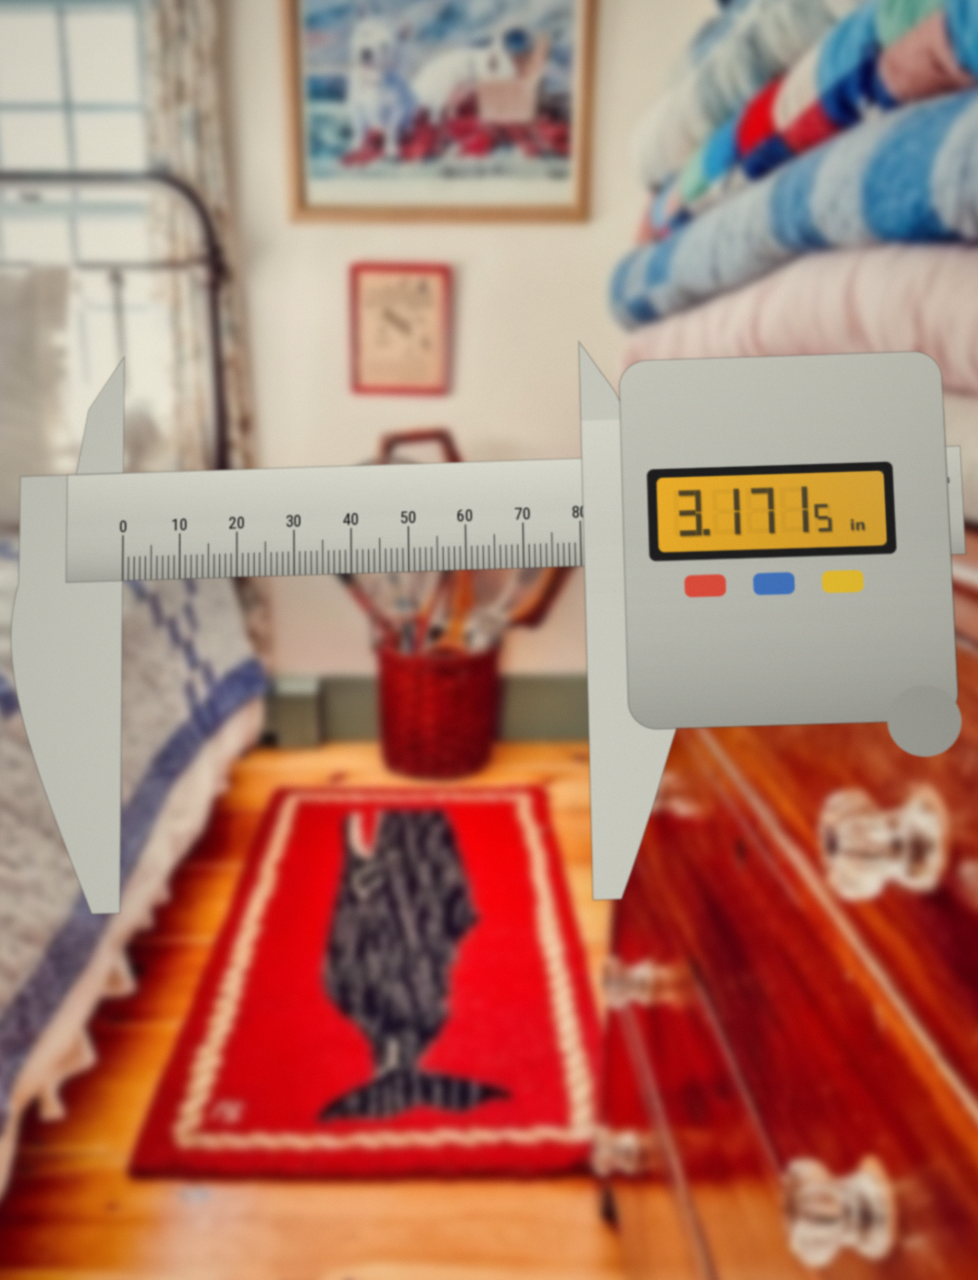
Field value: in 3.1715
